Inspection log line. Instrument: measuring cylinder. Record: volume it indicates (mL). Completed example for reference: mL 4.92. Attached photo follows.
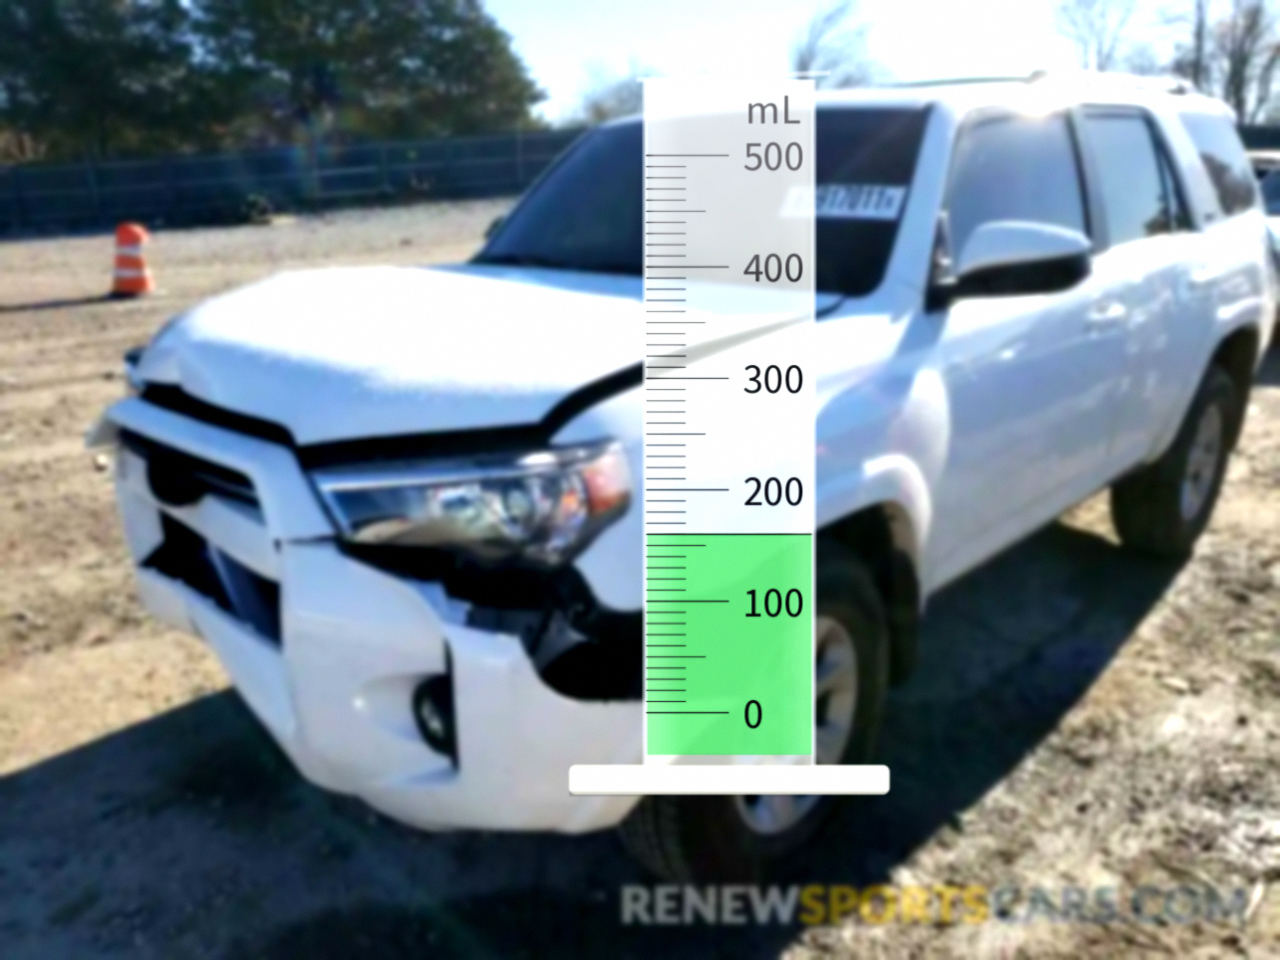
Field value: mL 160
